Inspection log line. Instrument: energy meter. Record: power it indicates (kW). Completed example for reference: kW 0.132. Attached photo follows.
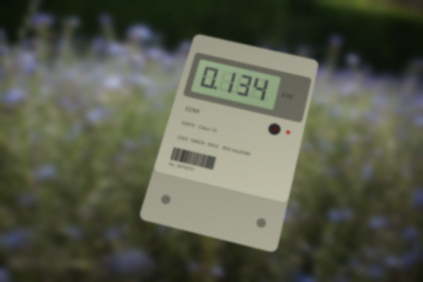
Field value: kW 0.134
